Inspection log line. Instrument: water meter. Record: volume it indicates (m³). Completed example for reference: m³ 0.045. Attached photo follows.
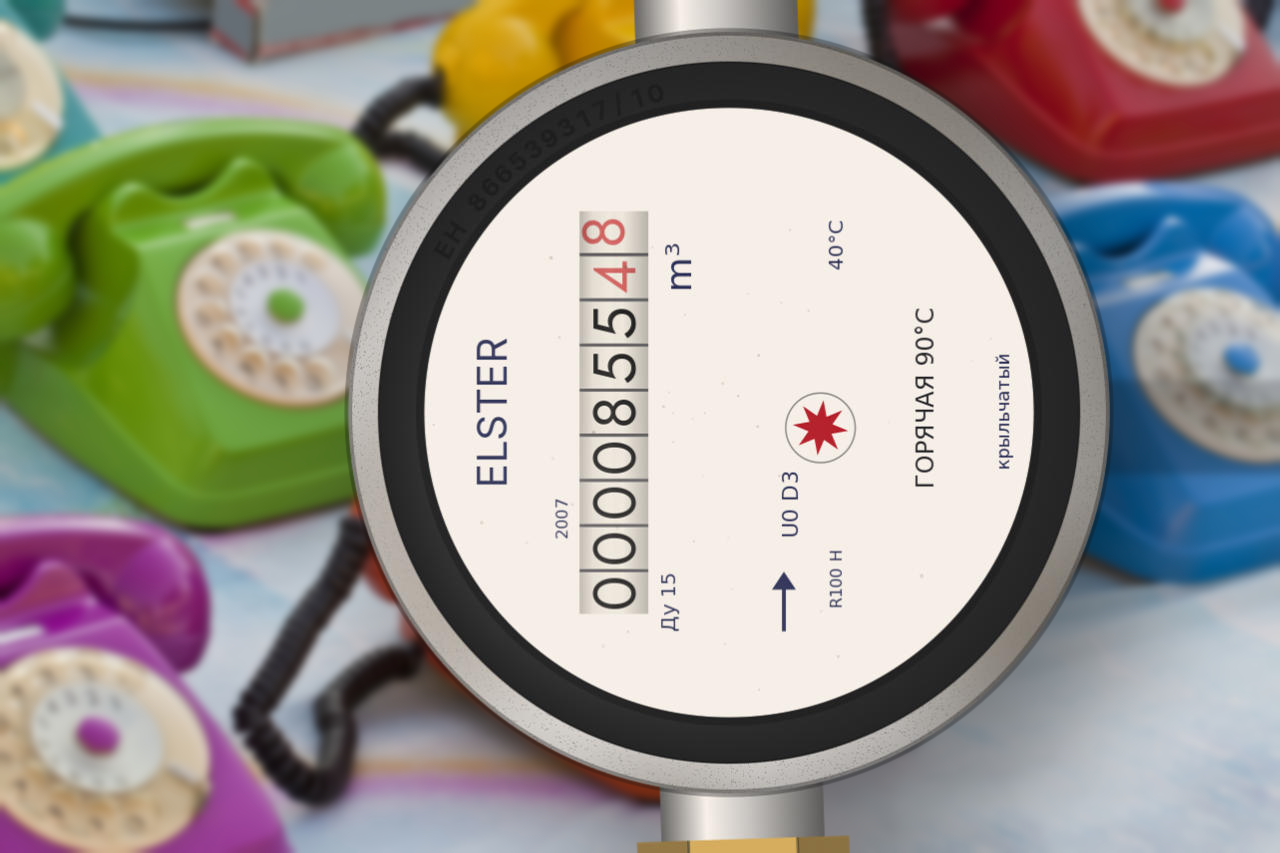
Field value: m³ 855.48
